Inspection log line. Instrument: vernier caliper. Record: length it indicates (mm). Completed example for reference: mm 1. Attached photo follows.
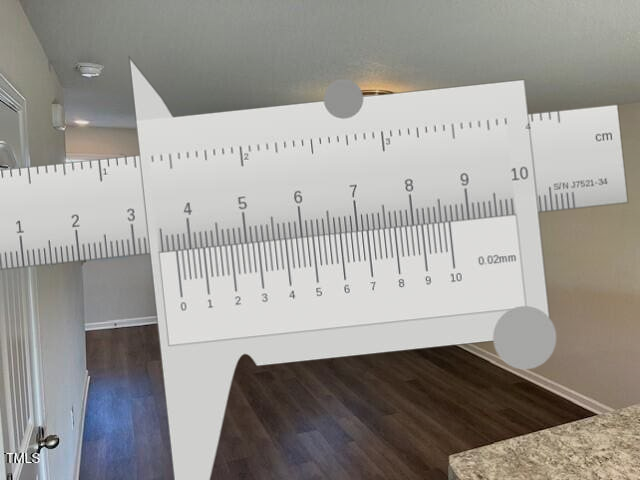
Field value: mm 37.5
